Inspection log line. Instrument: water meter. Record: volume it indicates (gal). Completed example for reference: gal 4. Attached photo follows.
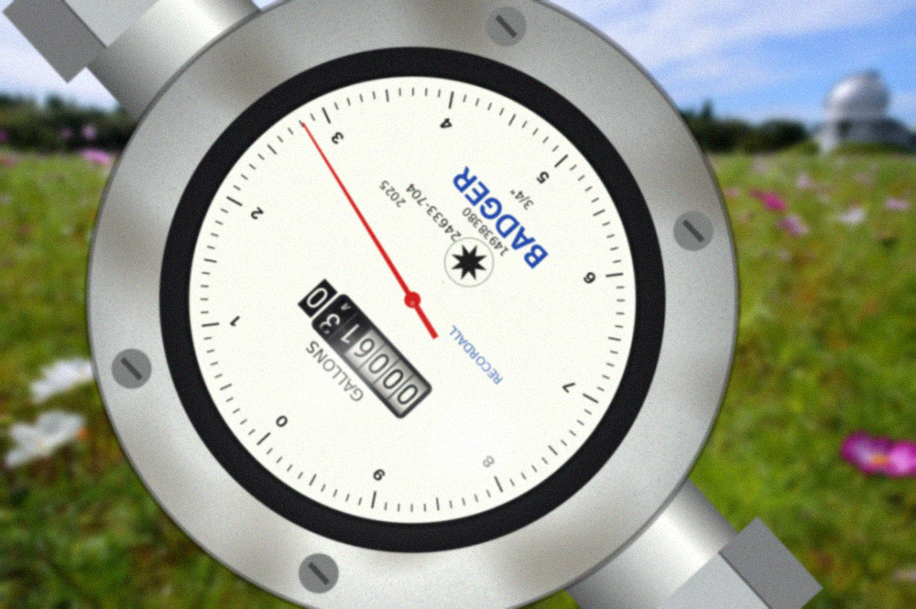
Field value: gal 6132.8
